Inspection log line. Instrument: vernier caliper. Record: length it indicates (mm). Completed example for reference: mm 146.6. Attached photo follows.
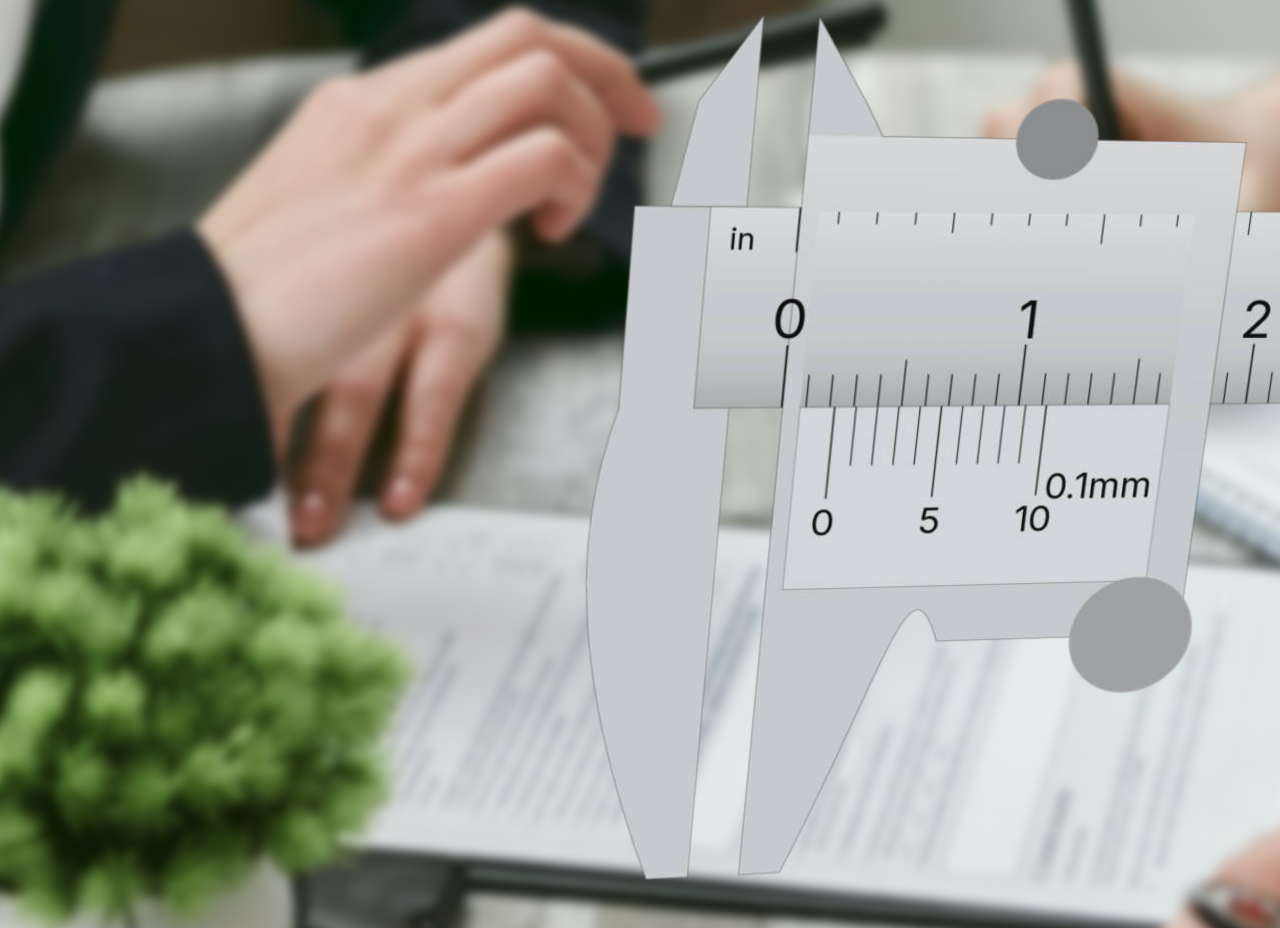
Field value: mm 2.2
